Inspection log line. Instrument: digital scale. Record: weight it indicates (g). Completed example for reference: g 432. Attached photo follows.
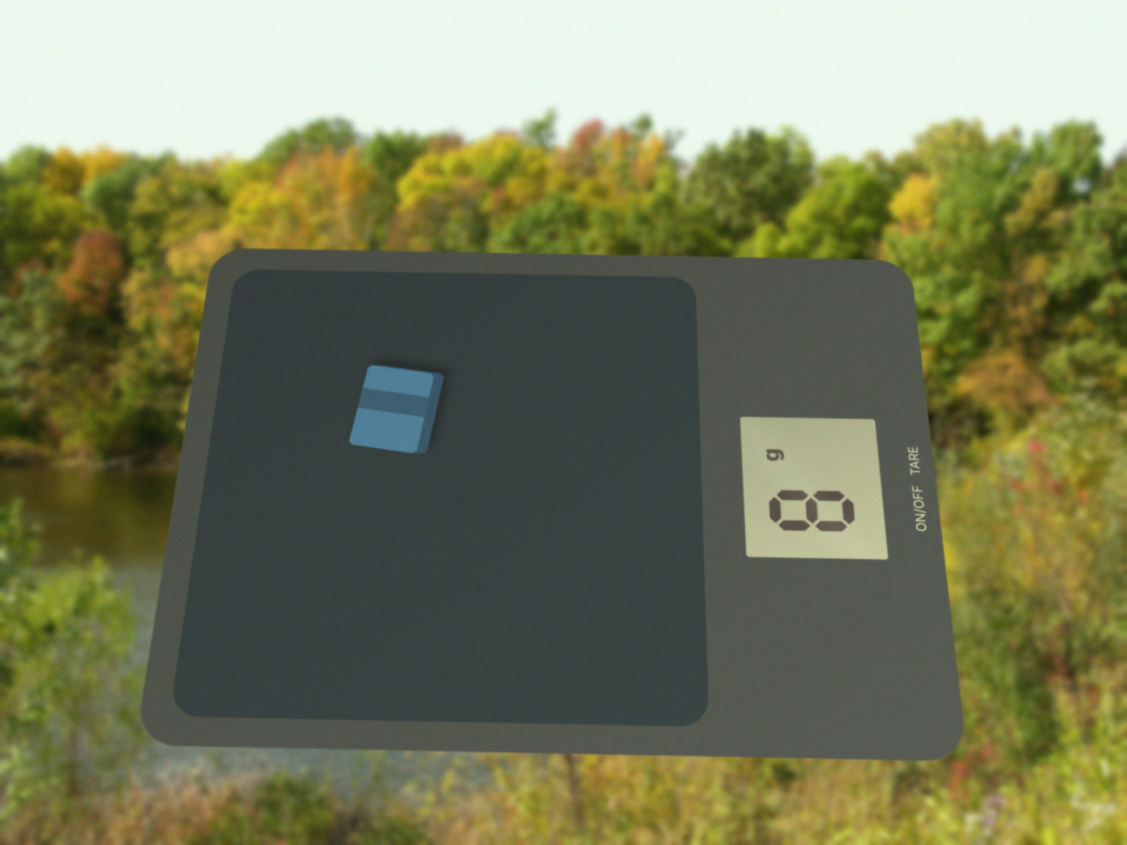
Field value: g 8
